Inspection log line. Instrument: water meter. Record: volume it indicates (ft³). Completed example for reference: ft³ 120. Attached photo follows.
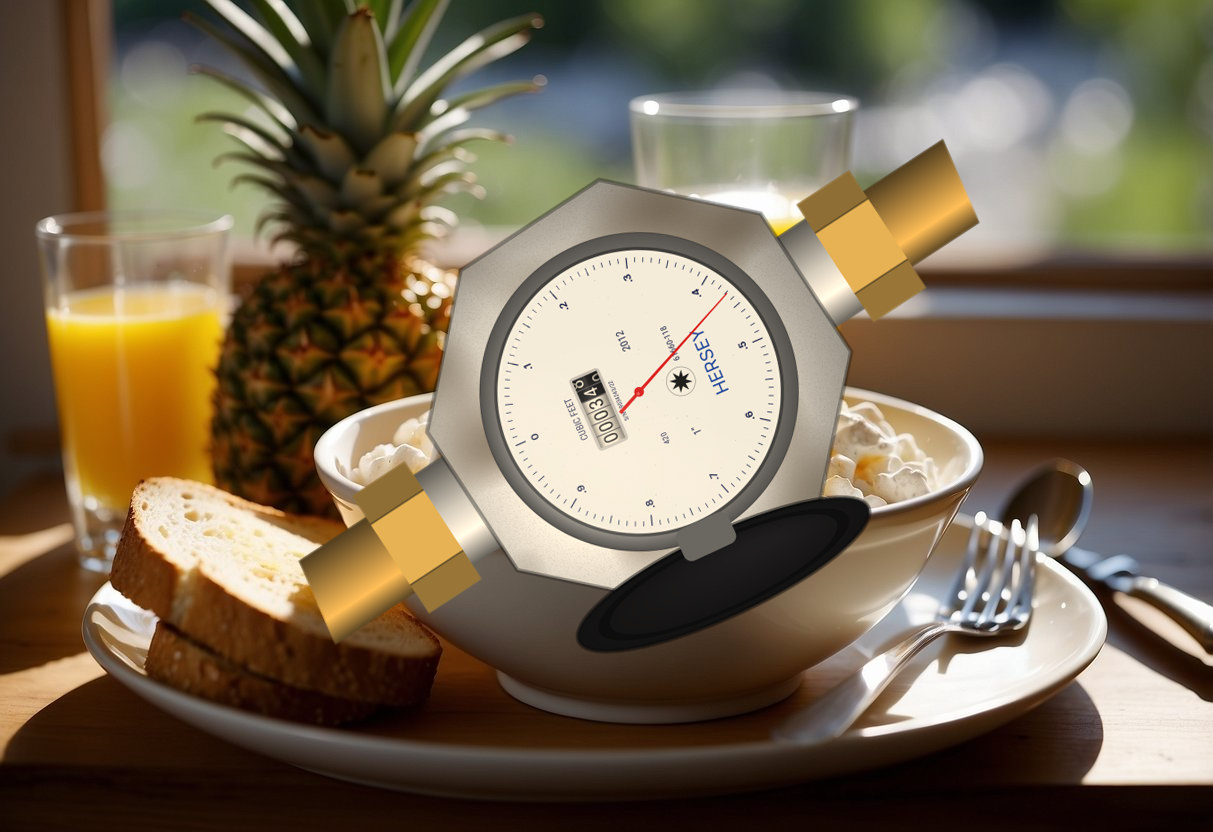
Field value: ft³ 348.43
